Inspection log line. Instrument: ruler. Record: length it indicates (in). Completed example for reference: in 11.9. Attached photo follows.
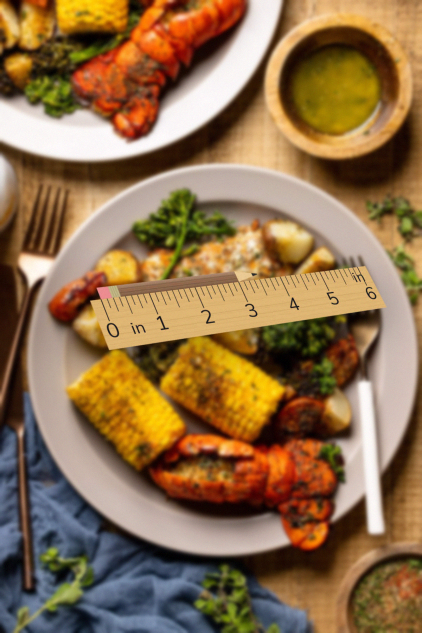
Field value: in 3.5
